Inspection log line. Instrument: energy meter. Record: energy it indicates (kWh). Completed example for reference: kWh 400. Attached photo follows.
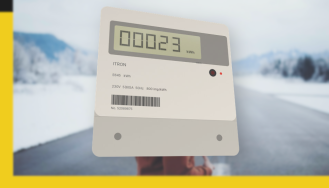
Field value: kWh 23
